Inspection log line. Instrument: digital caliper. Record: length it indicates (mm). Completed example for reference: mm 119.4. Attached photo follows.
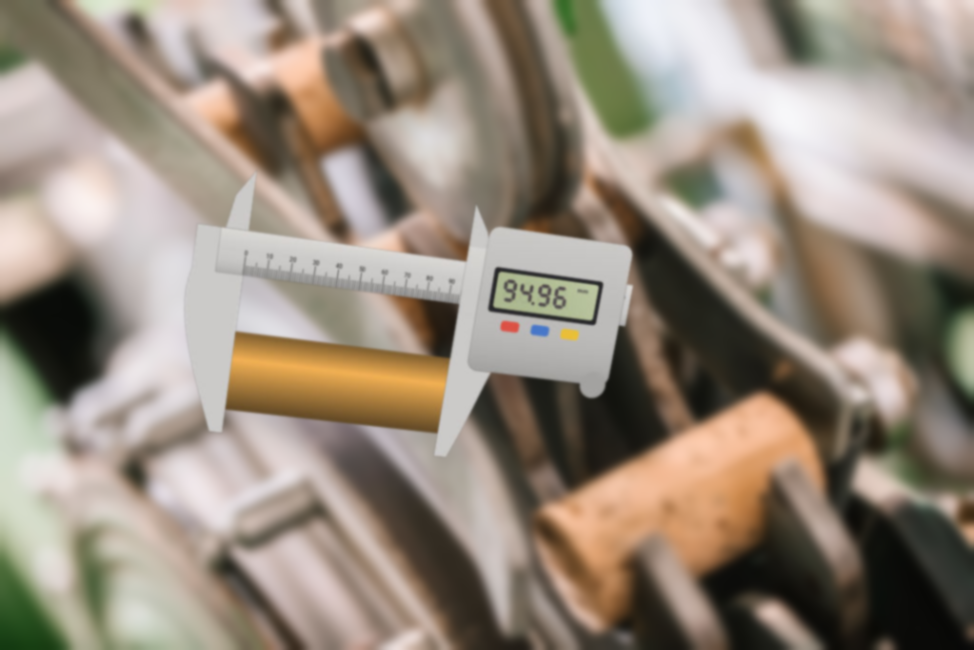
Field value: mm 94.96
